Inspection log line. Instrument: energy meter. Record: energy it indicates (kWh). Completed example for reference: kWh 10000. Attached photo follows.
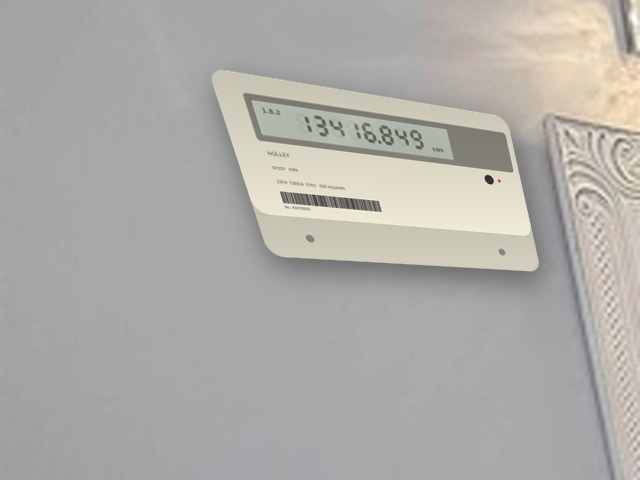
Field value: kWh 13416.849
